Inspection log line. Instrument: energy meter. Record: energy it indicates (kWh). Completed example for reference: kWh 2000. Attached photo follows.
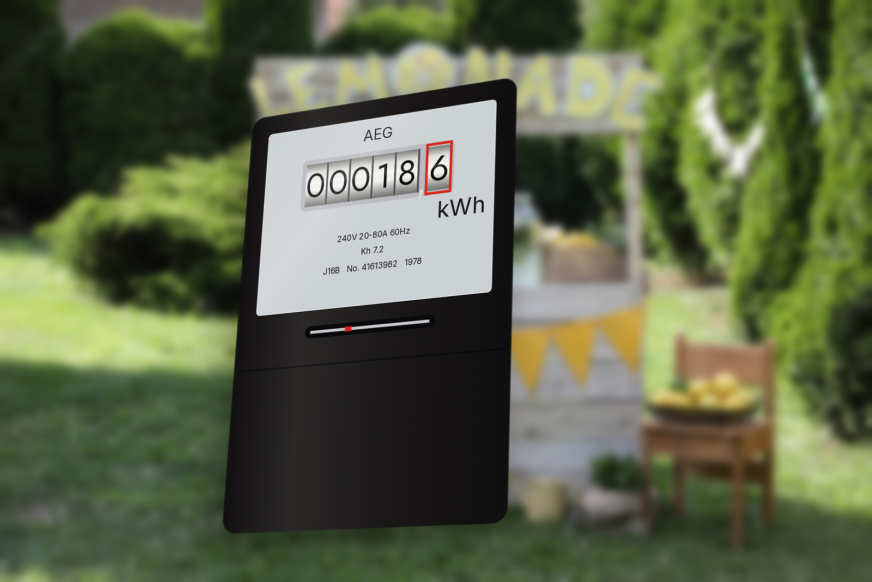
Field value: kWh 18.6
